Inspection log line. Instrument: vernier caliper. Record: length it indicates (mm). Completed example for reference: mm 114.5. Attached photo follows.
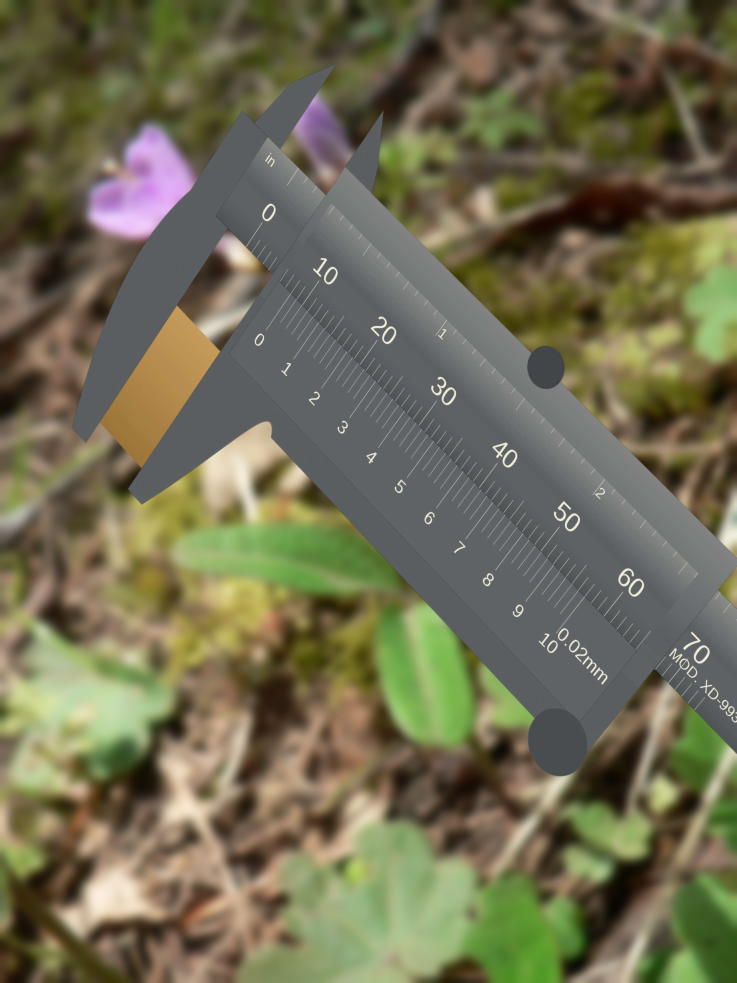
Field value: mm 8.0
